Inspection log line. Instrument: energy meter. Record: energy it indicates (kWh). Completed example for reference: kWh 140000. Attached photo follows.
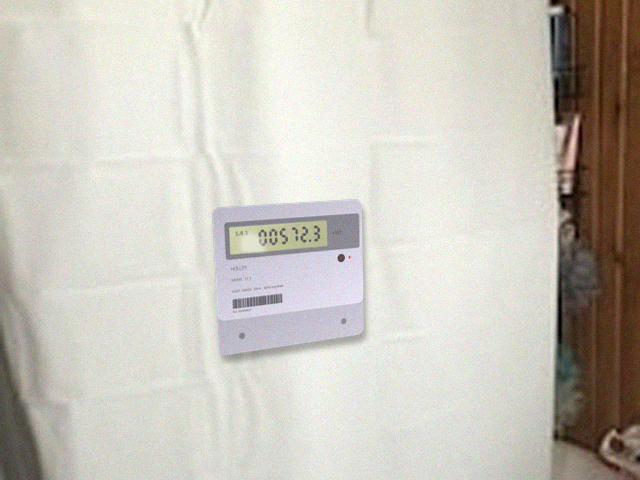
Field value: kWh 572.3
